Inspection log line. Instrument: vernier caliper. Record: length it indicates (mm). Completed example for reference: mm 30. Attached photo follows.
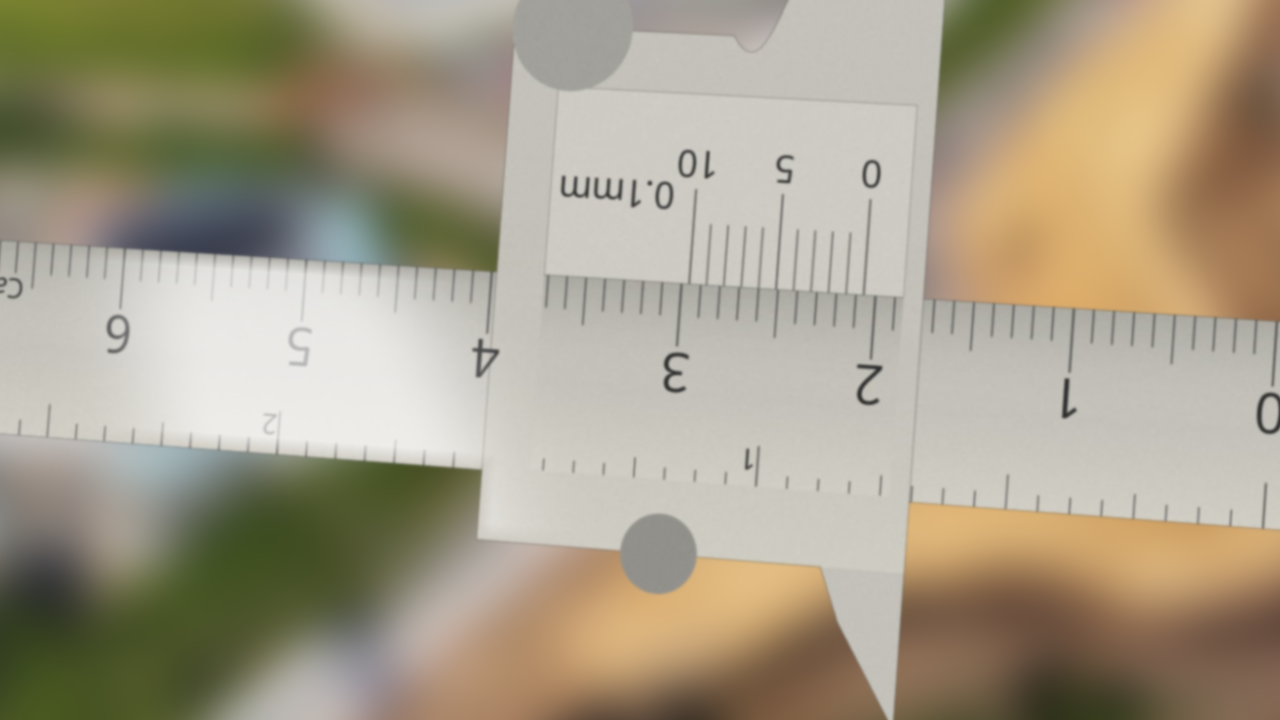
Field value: mm 20.6
